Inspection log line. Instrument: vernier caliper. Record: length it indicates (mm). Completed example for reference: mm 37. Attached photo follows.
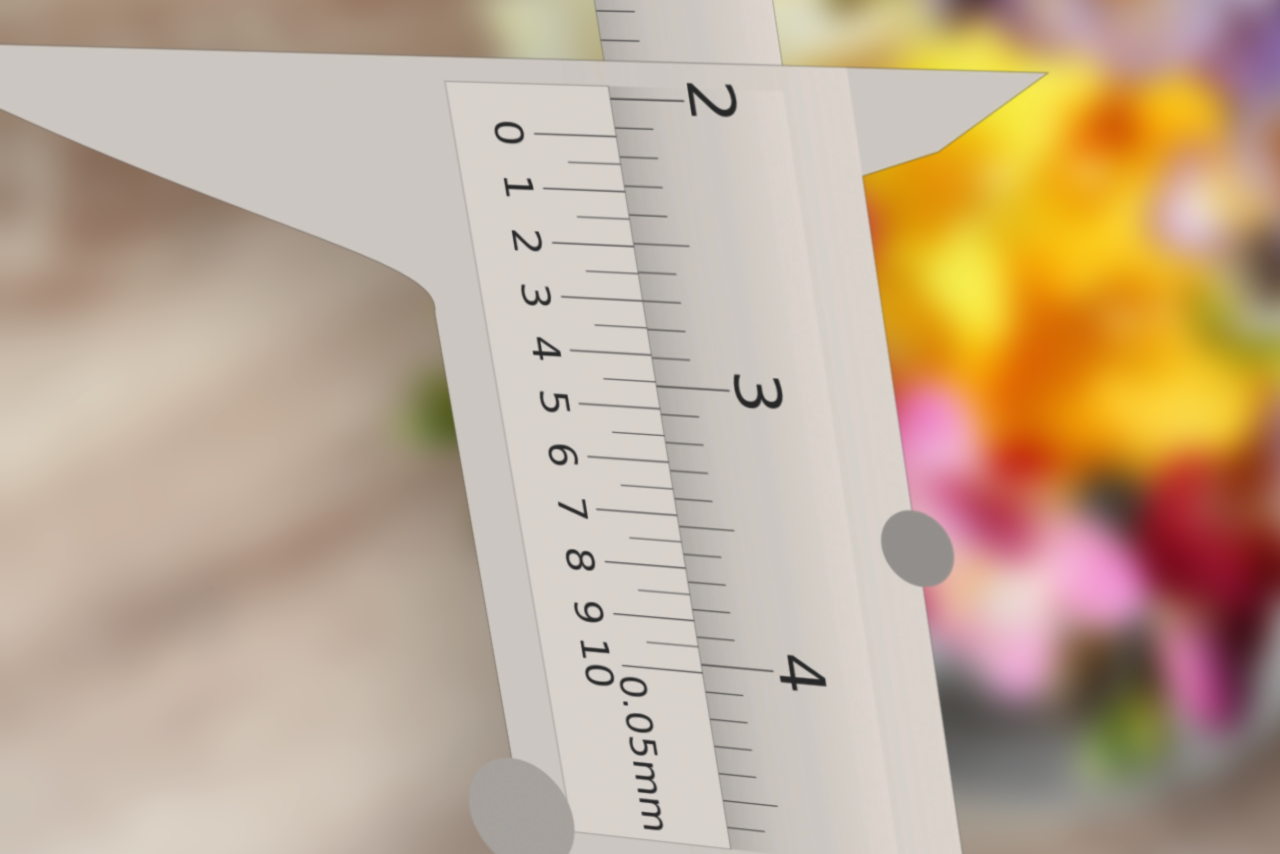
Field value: mm 21.30
